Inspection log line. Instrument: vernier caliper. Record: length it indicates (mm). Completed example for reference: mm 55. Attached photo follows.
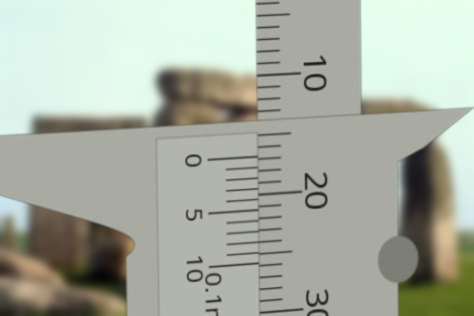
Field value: mm 16.8
